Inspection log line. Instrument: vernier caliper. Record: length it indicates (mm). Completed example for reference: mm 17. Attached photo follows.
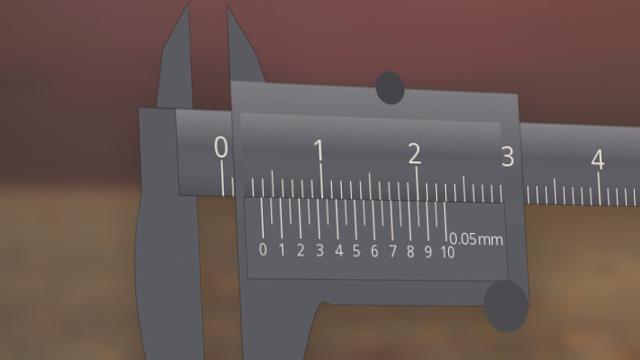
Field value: mm 3.8
